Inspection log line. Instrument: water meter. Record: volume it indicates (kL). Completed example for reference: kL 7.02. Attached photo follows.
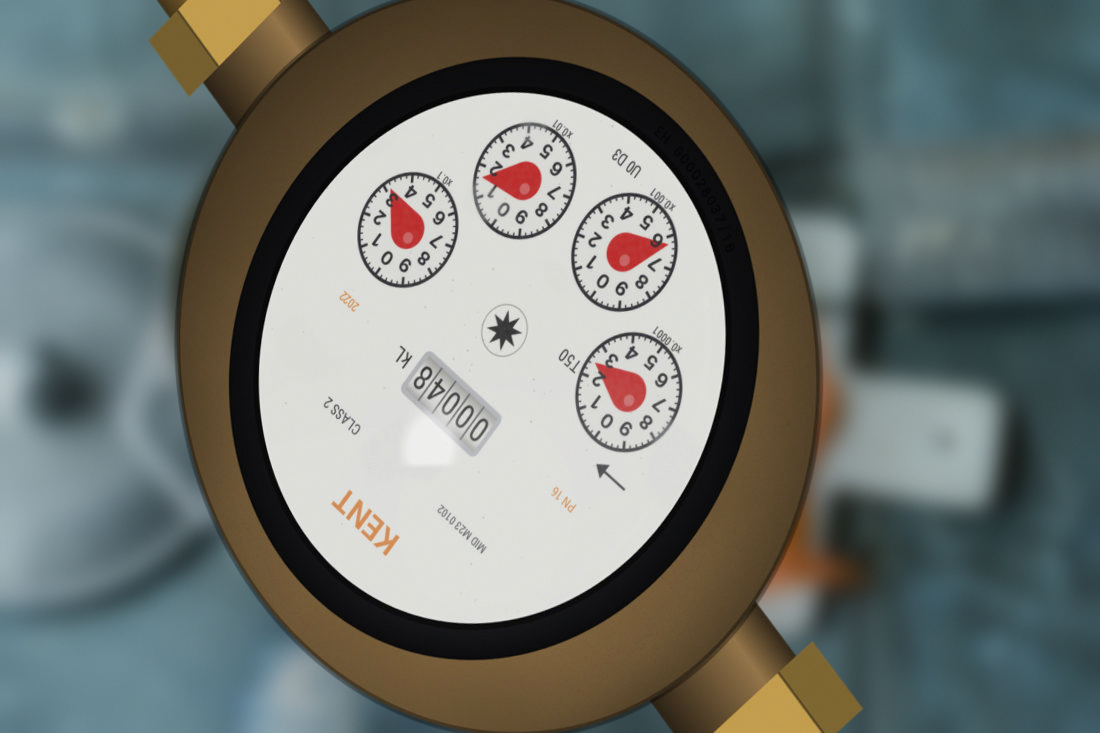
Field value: kL 48.3162
